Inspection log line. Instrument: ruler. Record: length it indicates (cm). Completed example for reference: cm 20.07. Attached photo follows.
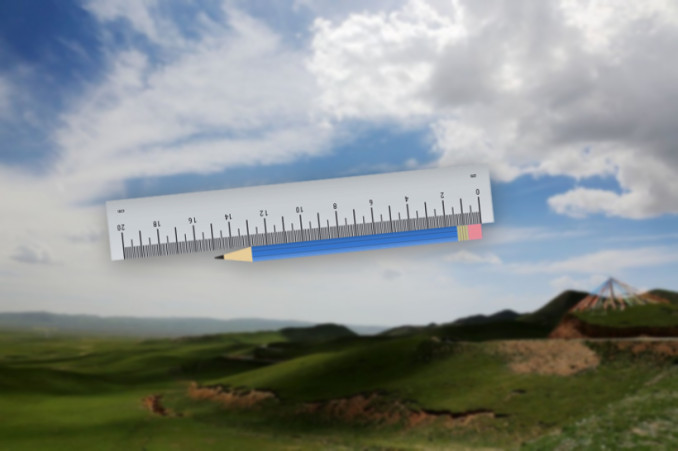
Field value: cm 15
